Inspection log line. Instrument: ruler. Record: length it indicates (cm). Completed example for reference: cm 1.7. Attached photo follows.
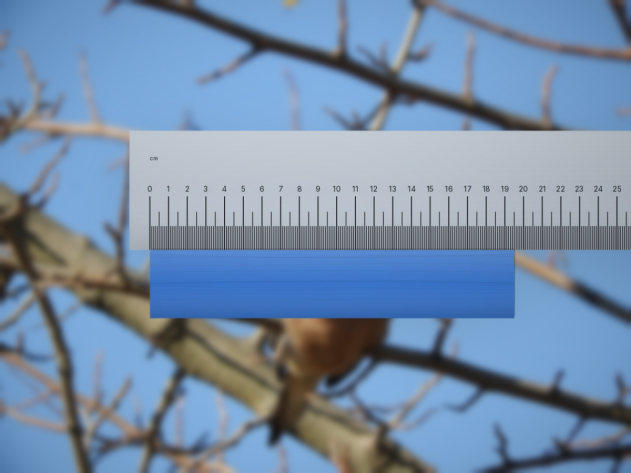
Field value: cm 19.5
